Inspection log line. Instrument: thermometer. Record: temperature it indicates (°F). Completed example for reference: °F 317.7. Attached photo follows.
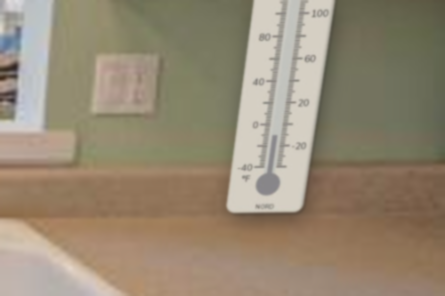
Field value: °F -10
